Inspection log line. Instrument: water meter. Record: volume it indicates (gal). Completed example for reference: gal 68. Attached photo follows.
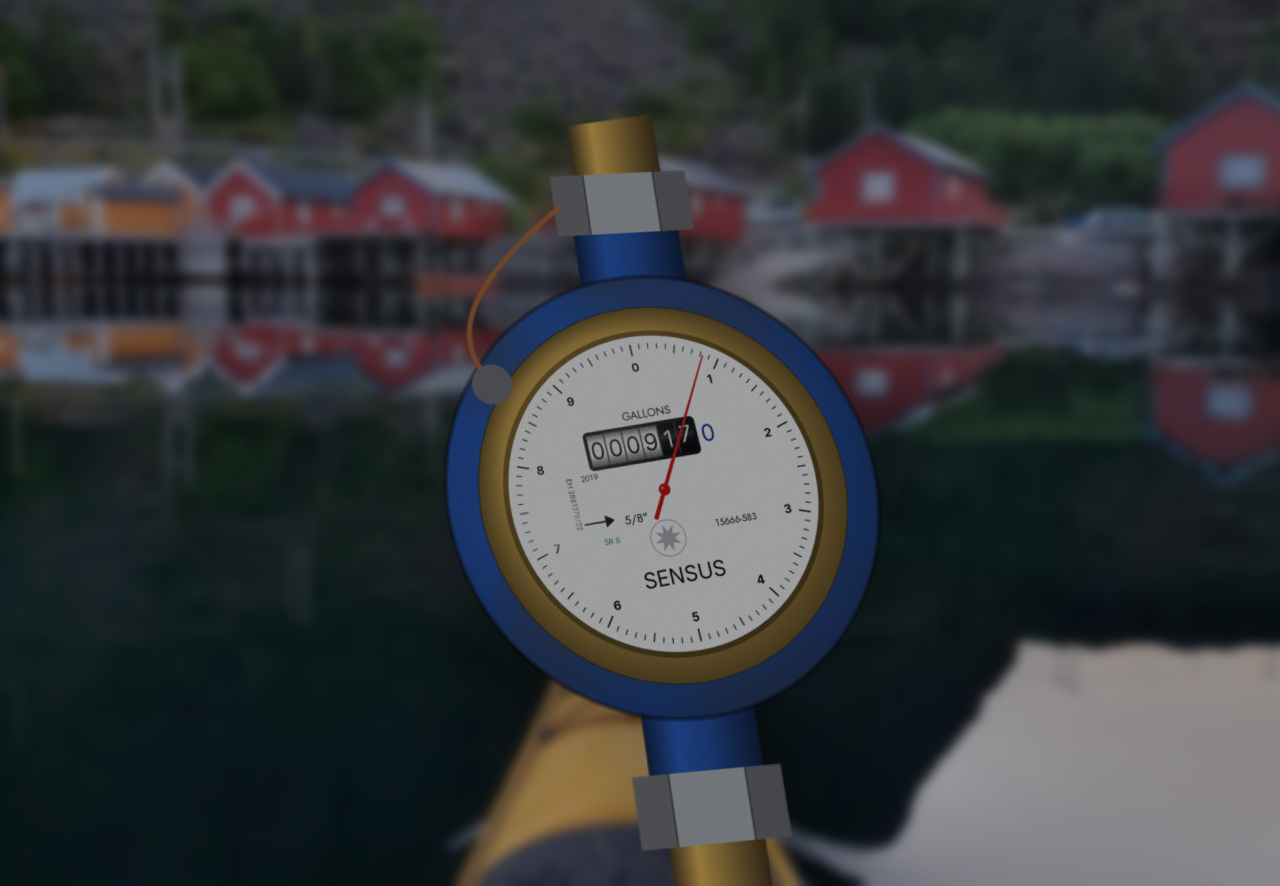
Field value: gal 9170.8
